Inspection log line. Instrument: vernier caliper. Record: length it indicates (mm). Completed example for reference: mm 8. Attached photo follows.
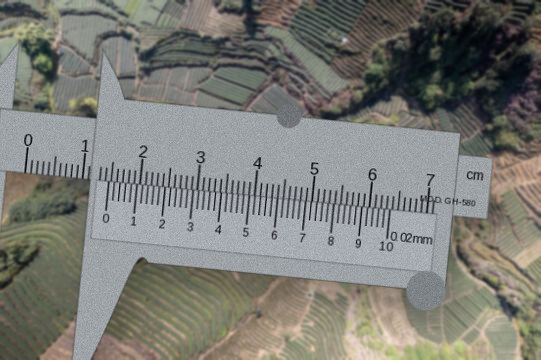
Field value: mm 14.6
